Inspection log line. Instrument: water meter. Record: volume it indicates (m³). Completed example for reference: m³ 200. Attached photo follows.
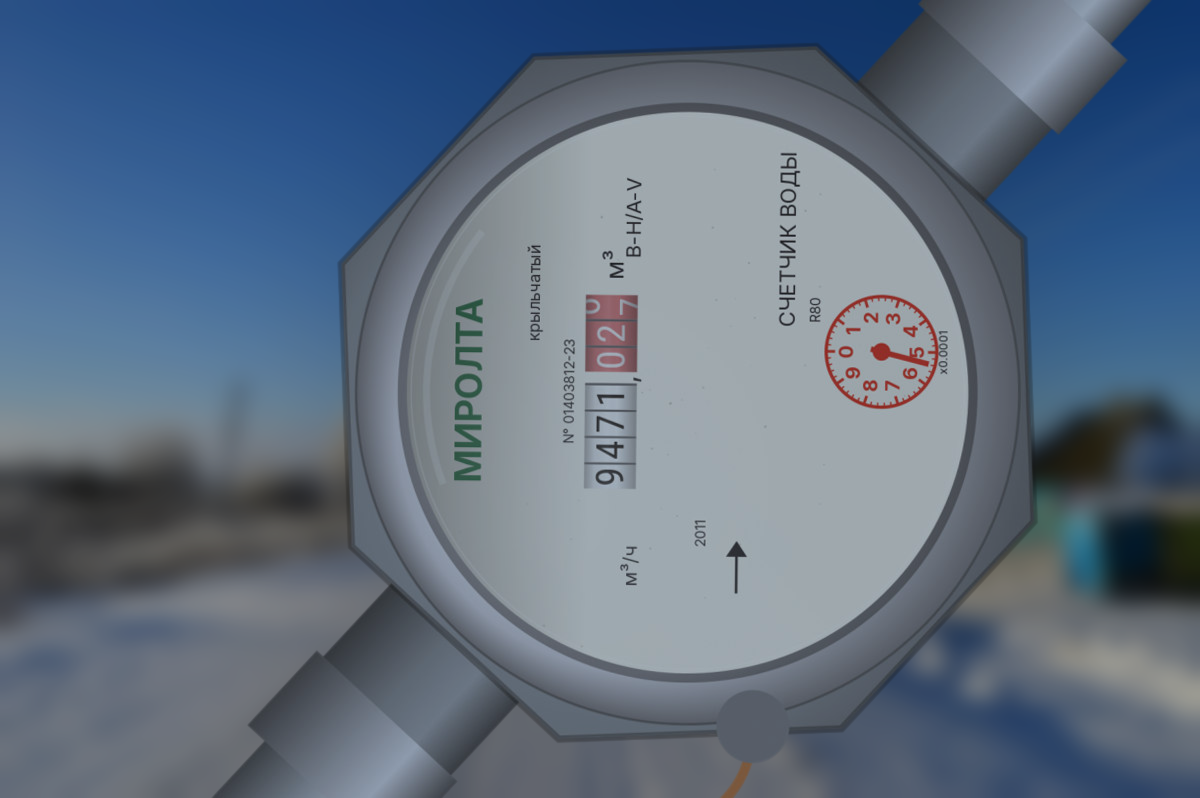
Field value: m³ 9471.0265
